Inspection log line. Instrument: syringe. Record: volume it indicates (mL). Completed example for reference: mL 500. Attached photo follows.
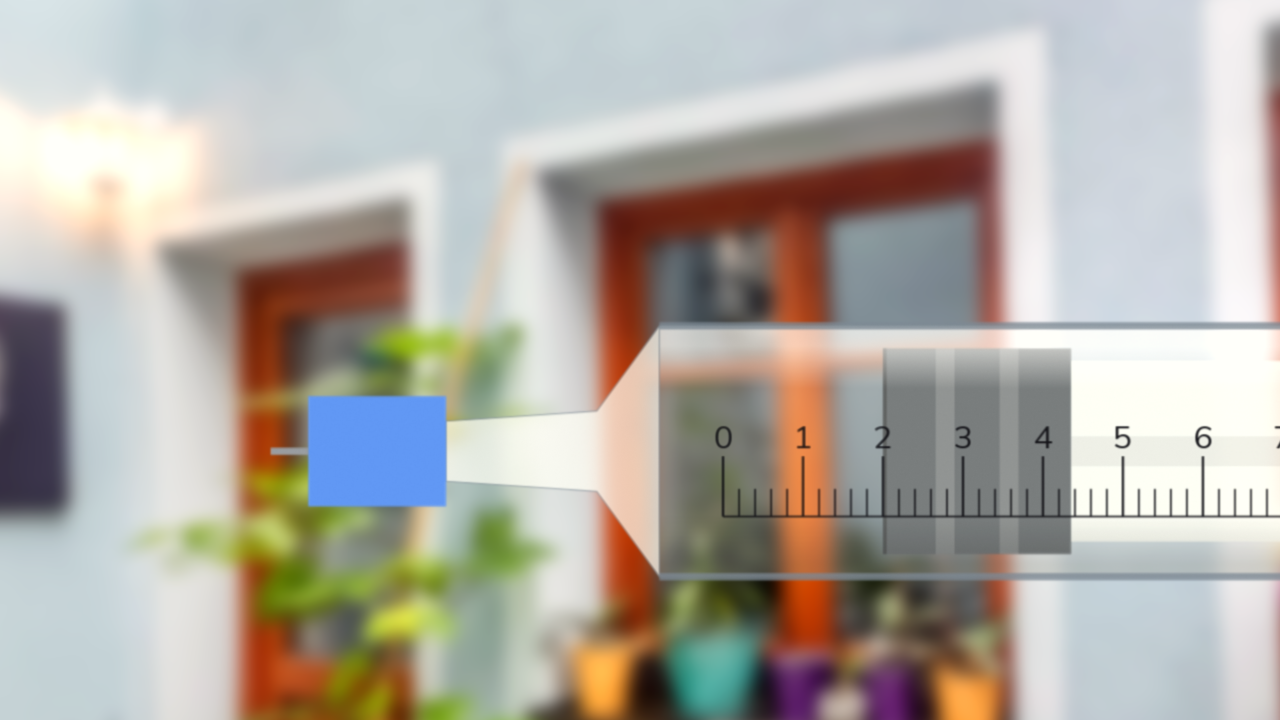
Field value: mL 2
